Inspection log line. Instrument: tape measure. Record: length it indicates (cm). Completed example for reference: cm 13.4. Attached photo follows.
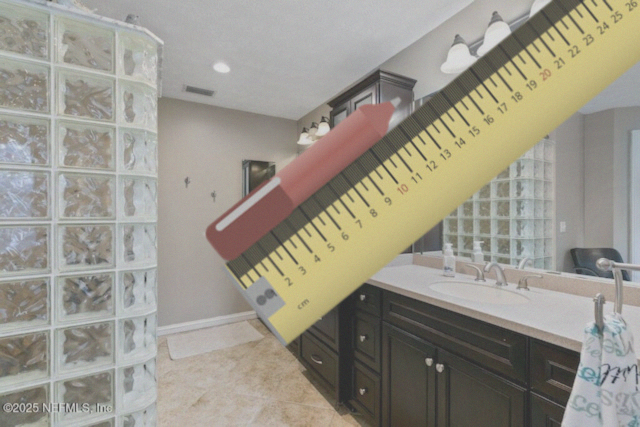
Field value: cm 13
